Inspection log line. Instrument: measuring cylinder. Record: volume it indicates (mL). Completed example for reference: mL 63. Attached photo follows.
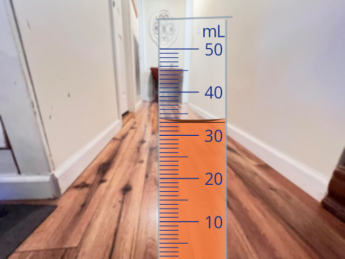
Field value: mL 33
